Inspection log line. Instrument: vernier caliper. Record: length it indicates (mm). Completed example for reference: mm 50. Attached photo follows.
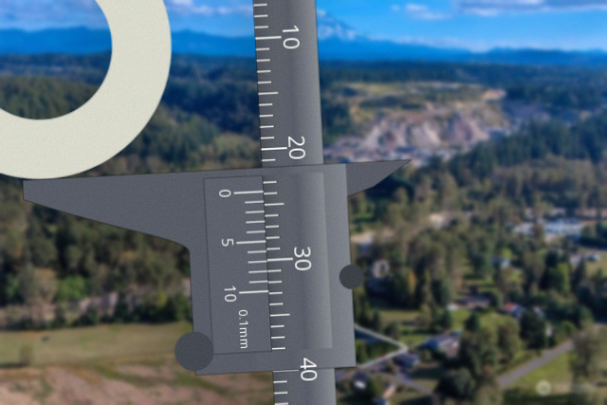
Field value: mm 23.8
